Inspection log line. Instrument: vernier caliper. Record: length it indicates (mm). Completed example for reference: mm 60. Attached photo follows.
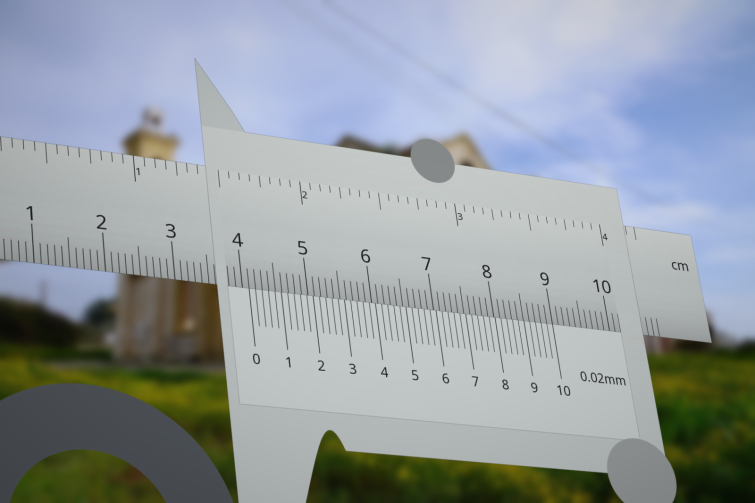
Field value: mm 41.0
